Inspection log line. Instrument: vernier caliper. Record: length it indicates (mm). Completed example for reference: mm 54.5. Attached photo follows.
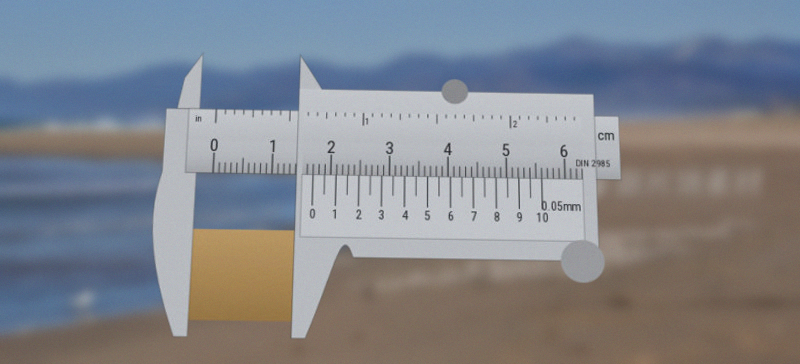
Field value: mm 17.0
